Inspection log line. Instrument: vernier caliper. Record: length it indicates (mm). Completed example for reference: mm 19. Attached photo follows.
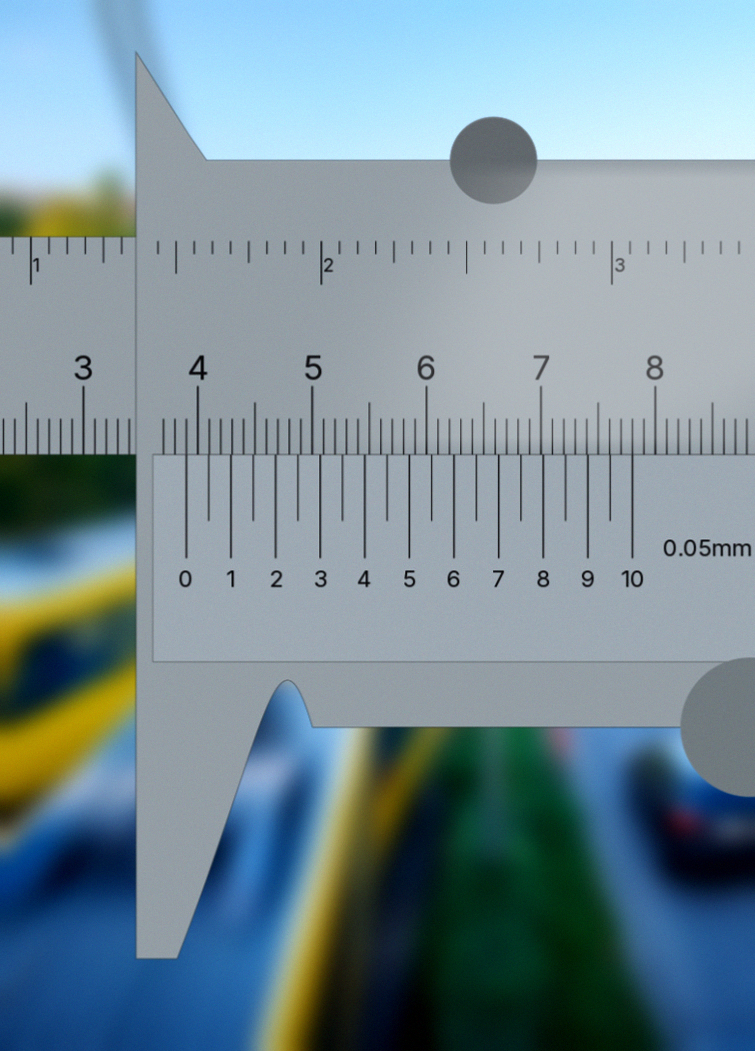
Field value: mm 39.0
